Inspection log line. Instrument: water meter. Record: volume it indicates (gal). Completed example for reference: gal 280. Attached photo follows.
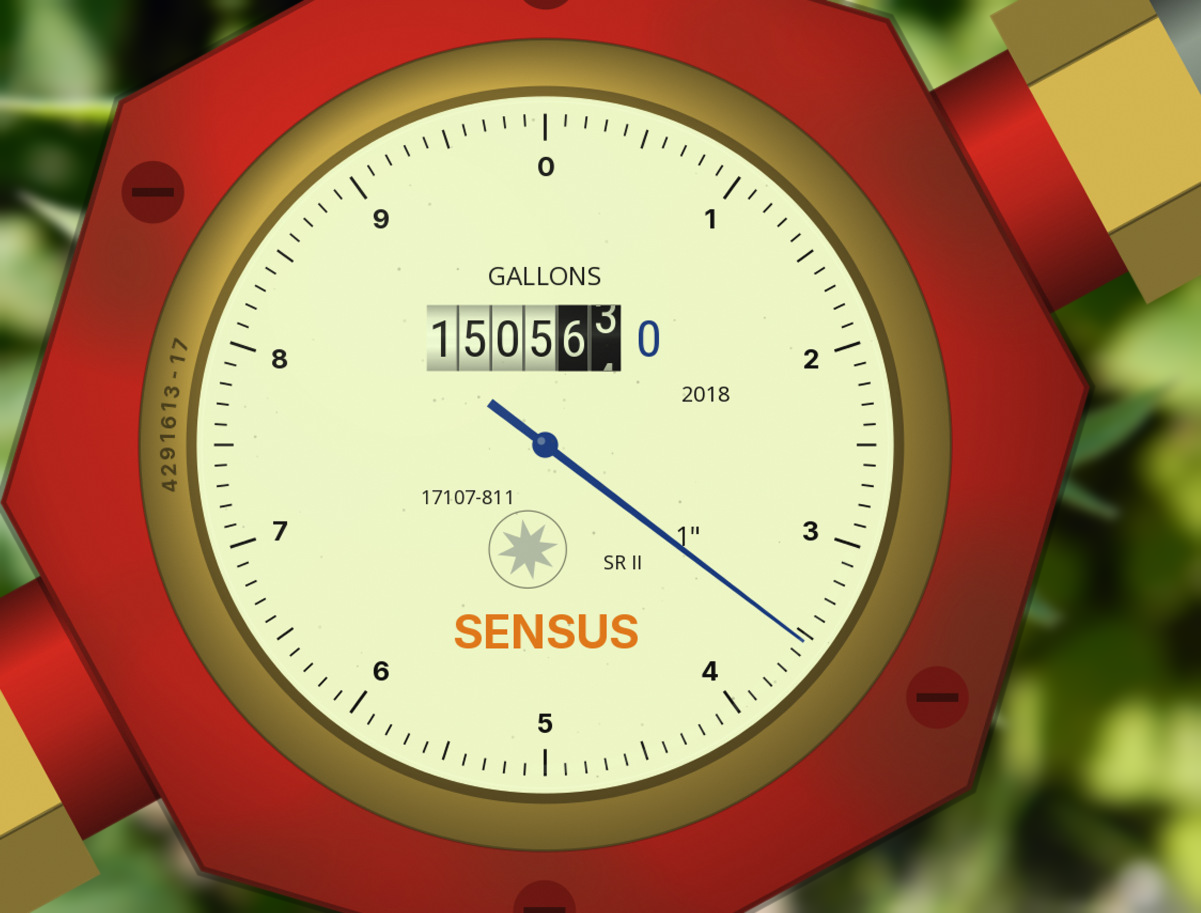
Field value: gal 1505633.5
